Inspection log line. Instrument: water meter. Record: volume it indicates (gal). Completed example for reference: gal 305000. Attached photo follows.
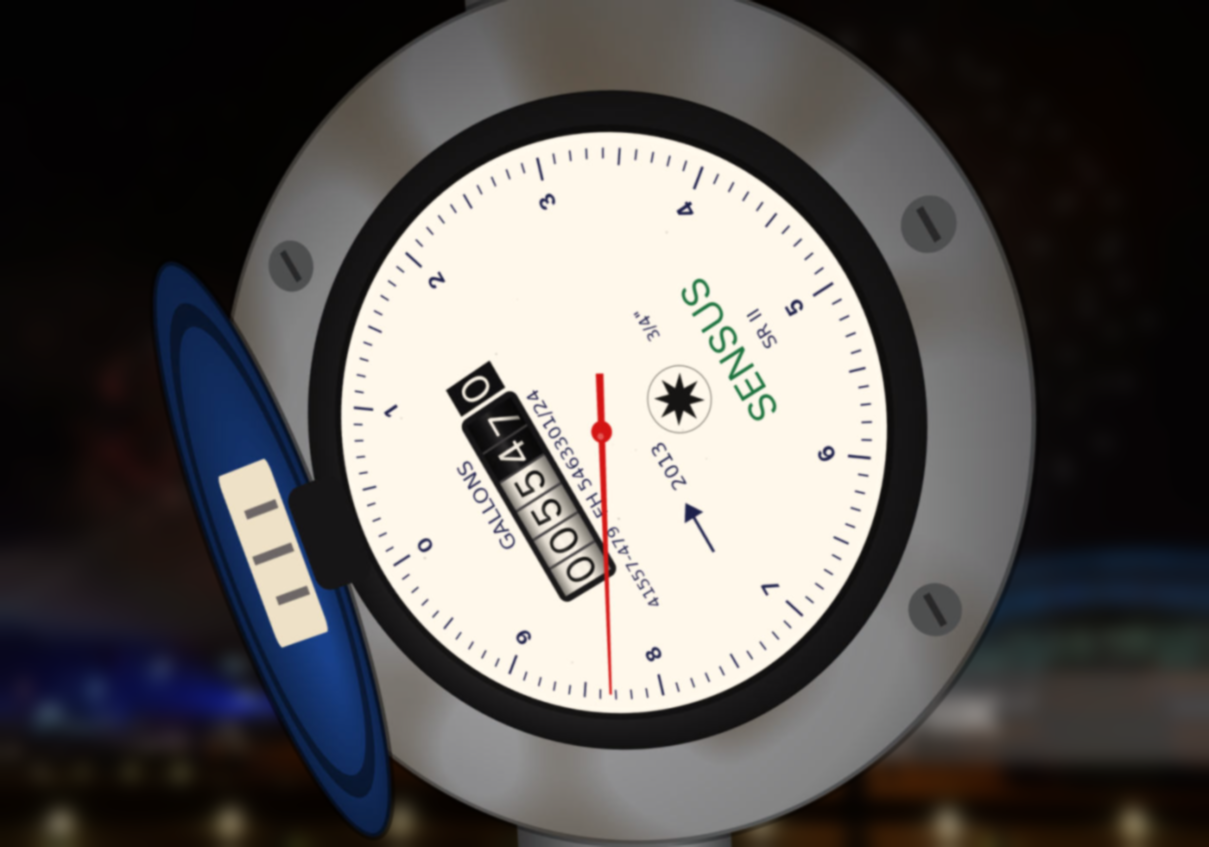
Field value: gal 55468.3
